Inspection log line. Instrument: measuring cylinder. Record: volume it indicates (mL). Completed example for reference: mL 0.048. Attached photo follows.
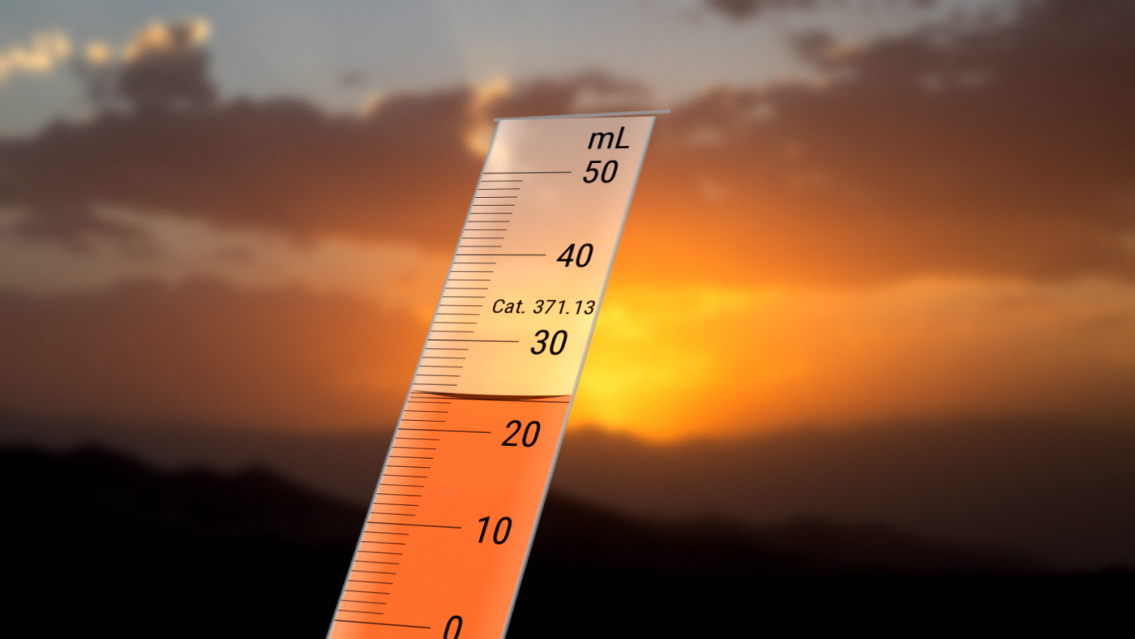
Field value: mL 23.5
